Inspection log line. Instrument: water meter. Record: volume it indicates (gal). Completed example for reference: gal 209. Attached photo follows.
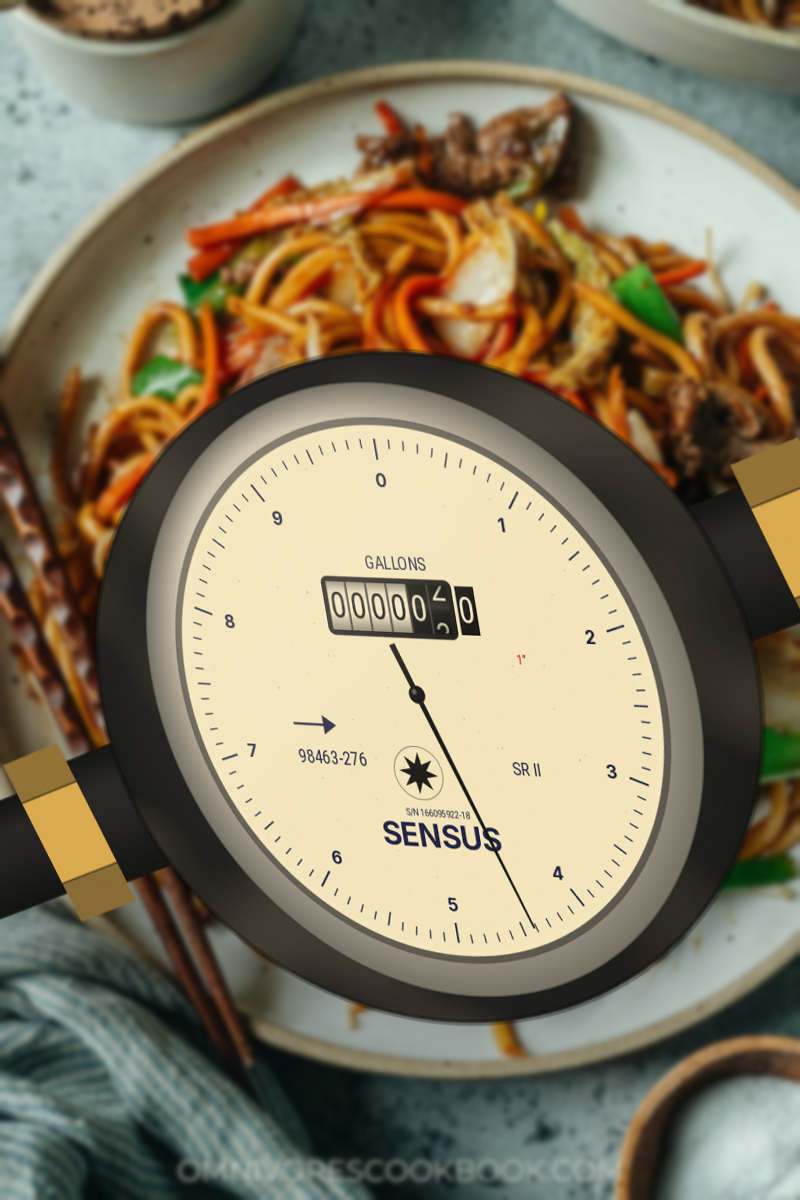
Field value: gal 24.4
